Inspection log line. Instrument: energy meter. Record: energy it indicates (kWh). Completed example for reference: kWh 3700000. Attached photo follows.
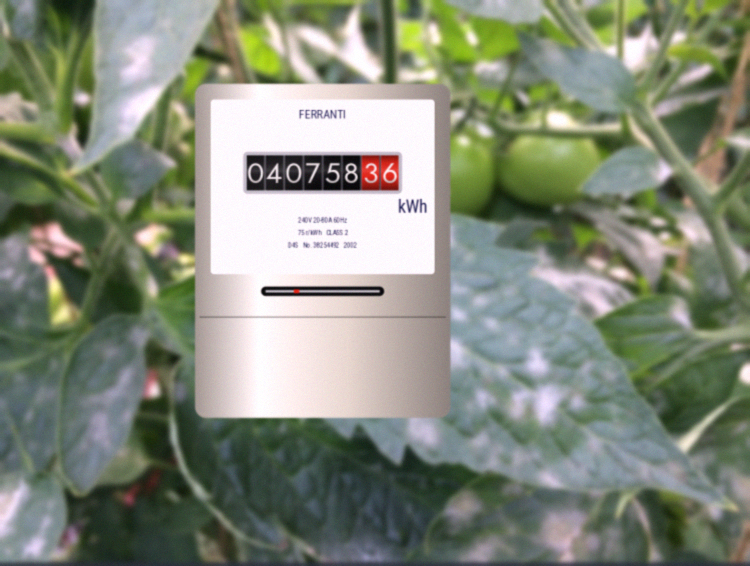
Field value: kWh 40758.36
